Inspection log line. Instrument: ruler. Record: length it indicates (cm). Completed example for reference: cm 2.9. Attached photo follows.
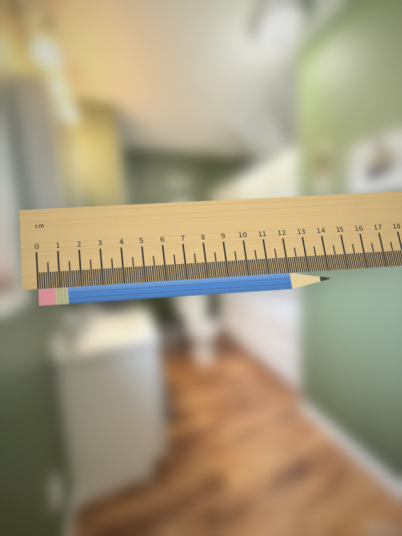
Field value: cm 14
